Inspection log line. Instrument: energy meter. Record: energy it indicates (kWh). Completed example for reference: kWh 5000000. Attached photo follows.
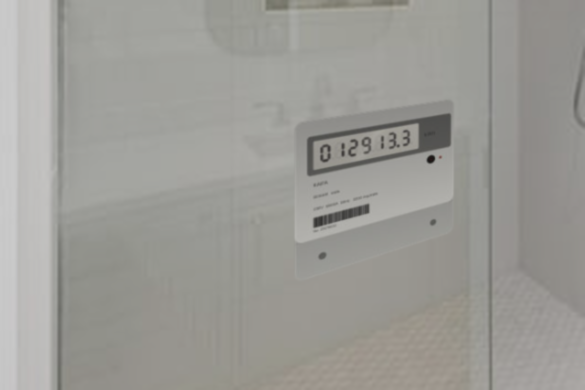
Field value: kWh 12913.3
